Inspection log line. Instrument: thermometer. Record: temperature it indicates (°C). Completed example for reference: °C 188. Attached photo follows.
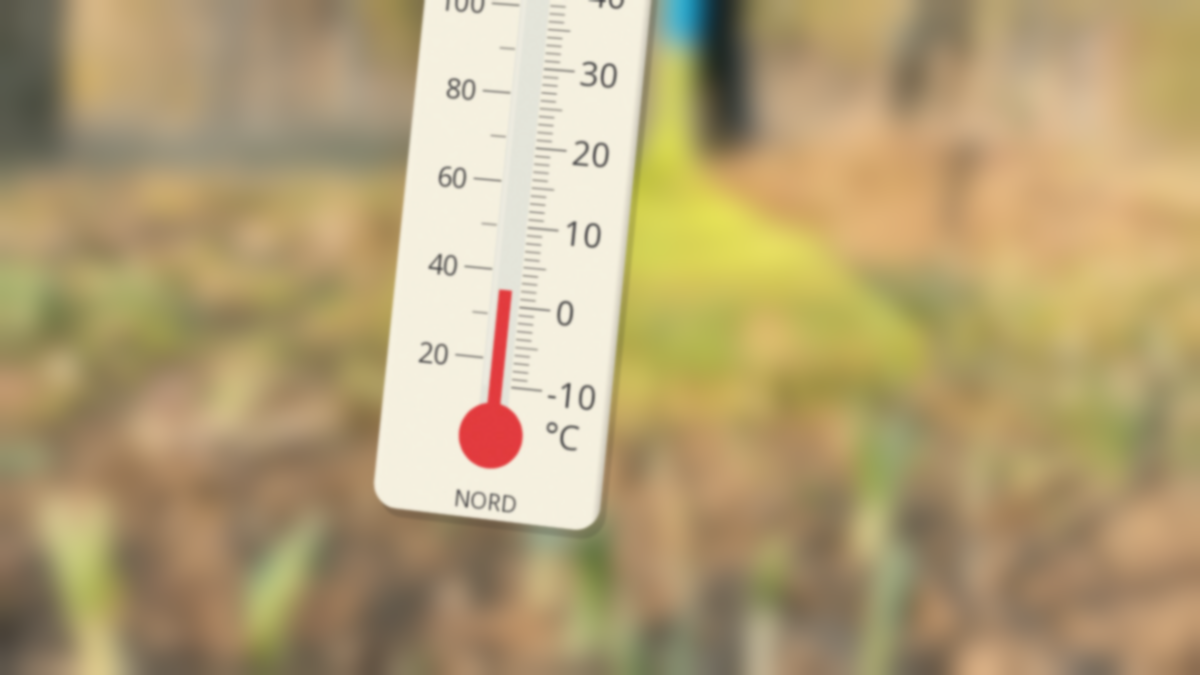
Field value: °C 2
